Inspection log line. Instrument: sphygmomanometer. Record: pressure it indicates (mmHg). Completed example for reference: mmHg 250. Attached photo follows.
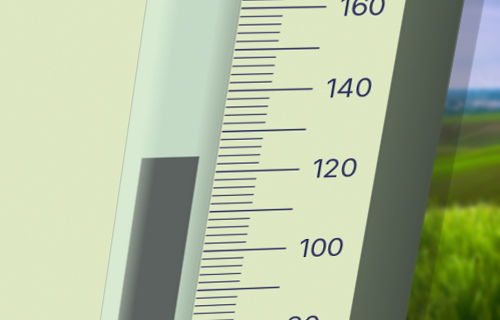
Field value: mmHg 124
